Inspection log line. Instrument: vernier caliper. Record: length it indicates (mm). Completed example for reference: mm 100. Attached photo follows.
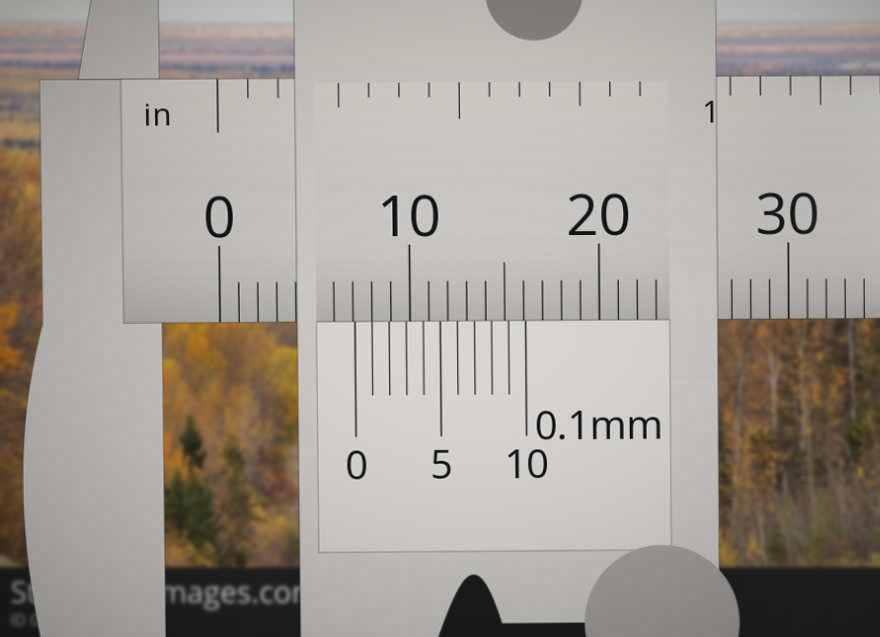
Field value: mm 7.1
